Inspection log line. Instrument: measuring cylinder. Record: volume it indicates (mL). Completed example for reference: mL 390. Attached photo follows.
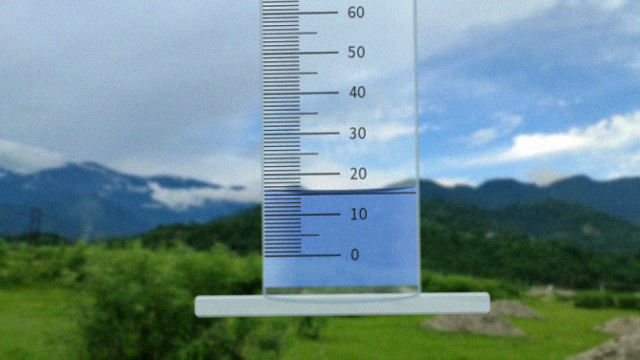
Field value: mL 15
